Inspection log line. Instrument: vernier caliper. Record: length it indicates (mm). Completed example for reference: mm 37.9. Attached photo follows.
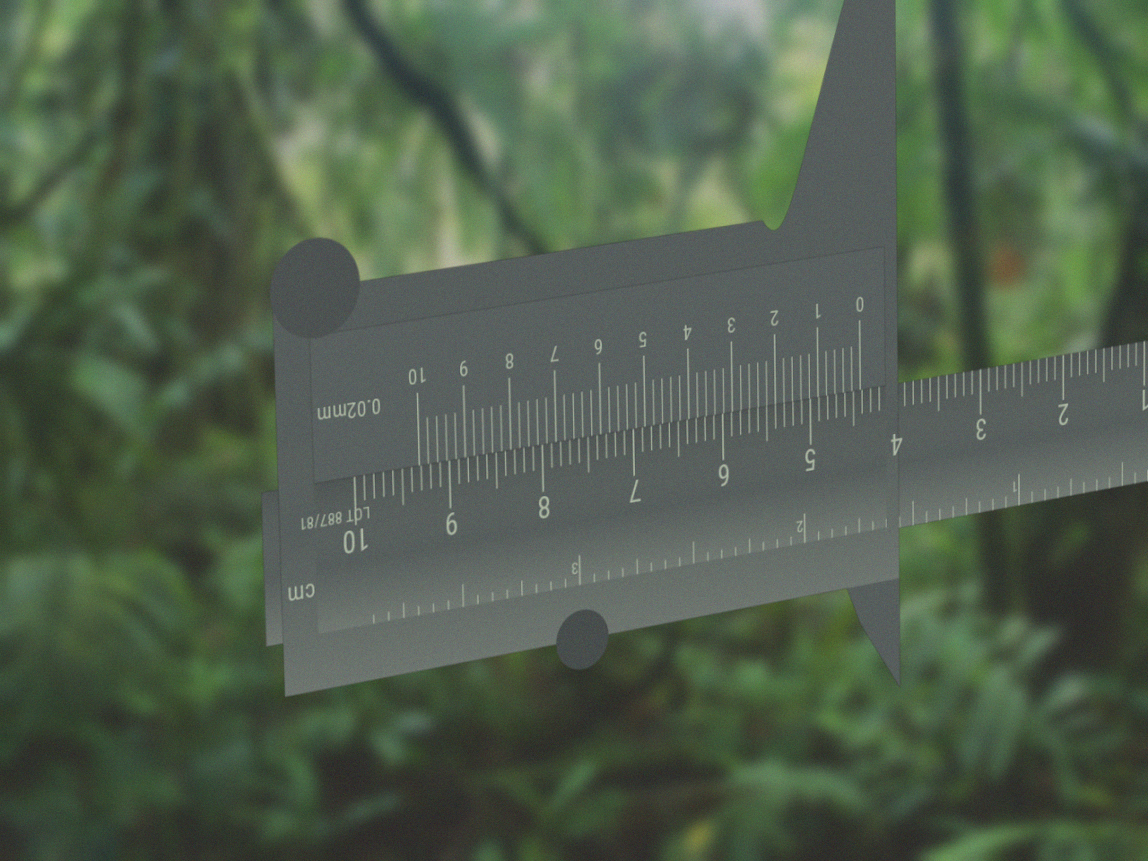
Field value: mm 44.2
